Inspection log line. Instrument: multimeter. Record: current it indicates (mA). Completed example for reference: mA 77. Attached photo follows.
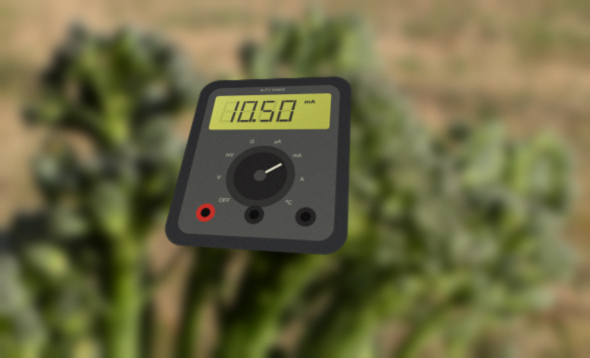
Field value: mA 10.50
